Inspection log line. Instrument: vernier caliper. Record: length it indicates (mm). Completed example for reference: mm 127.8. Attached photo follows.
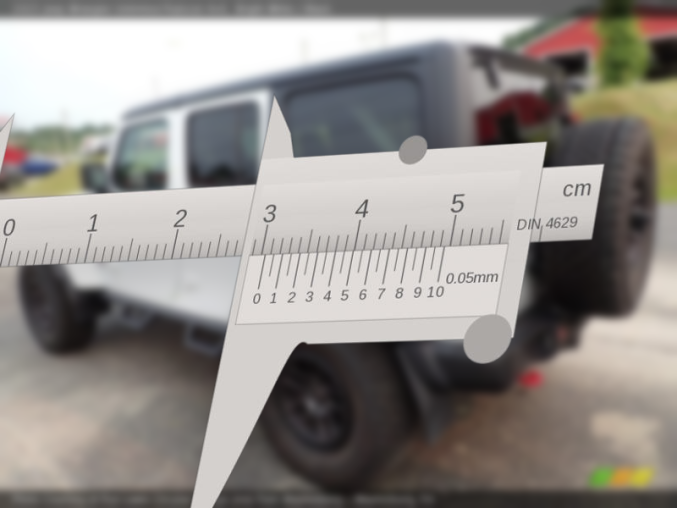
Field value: mm 30.4
